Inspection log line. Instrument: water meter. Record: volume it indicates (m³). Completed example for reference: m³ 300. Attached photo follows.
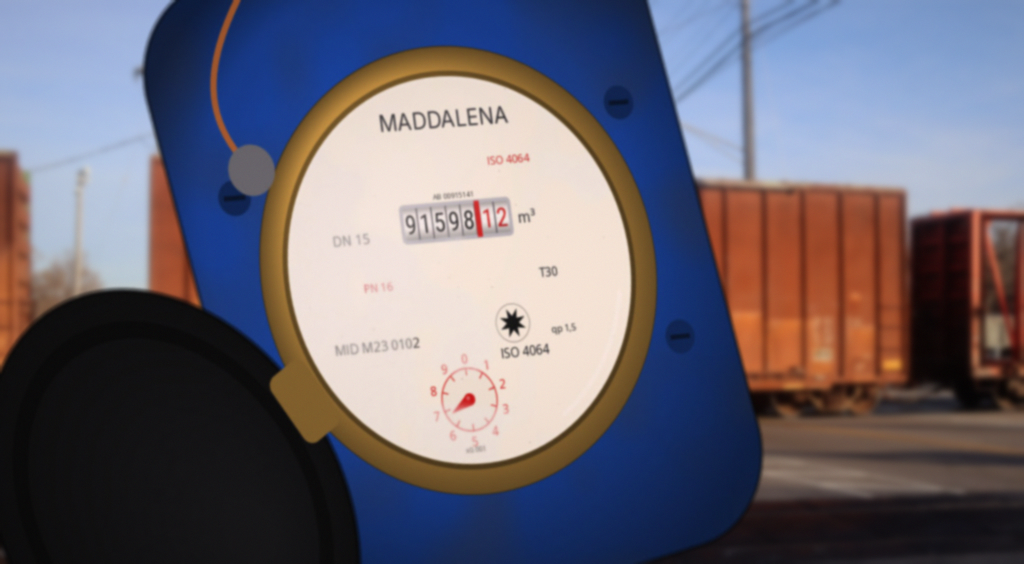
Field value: m³ 91598.126
